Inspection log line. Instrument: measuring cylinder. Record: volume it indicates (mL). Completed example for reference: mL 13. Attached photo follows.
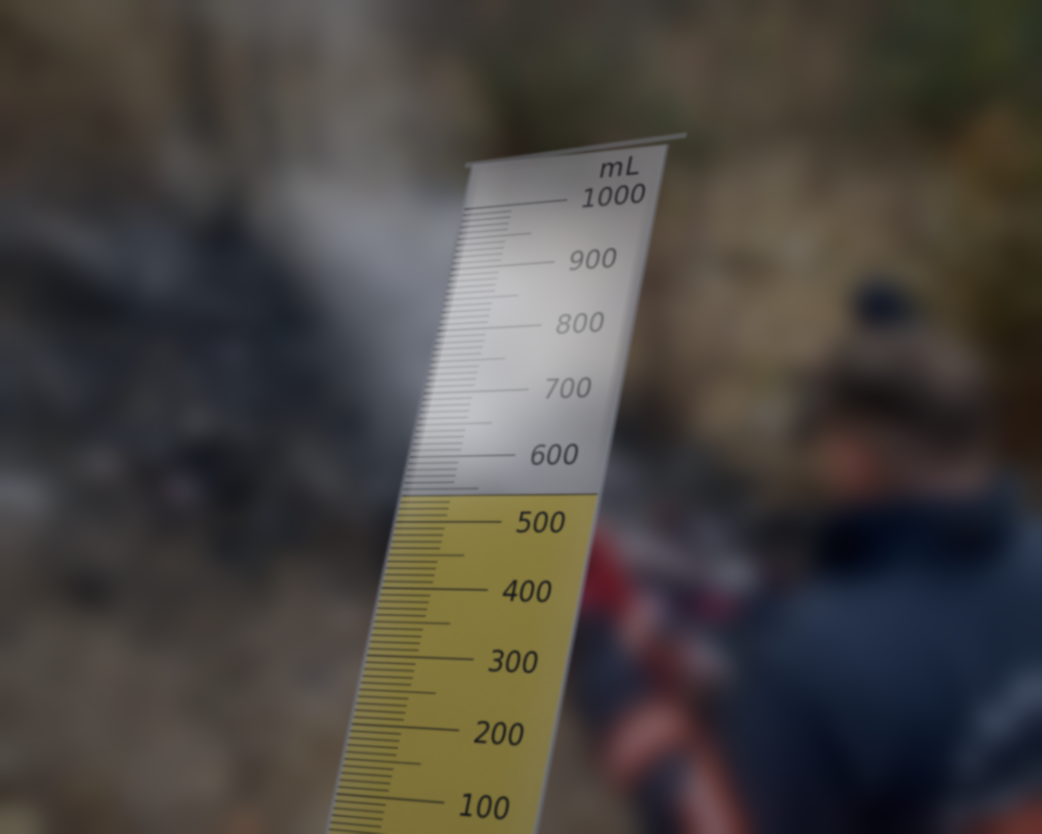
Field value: mL 540
